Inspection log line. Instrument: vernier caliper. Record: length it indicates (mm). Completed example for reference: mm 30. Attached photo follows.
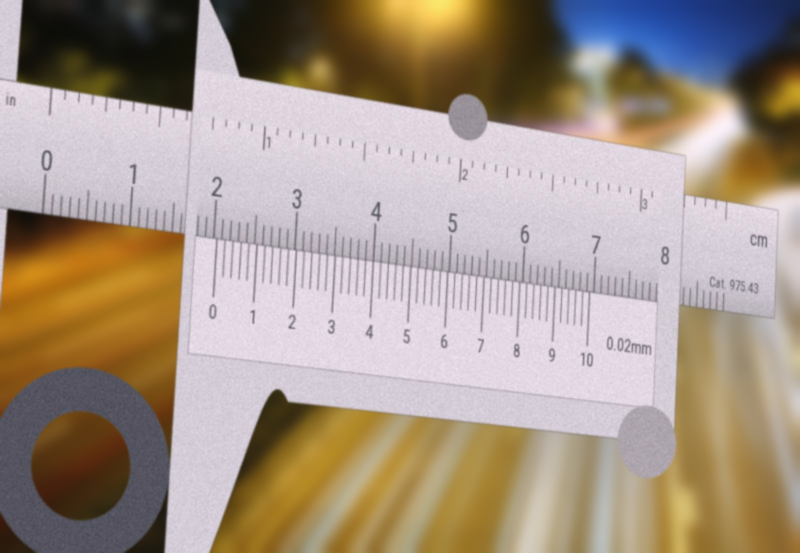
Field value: mm 20.4
